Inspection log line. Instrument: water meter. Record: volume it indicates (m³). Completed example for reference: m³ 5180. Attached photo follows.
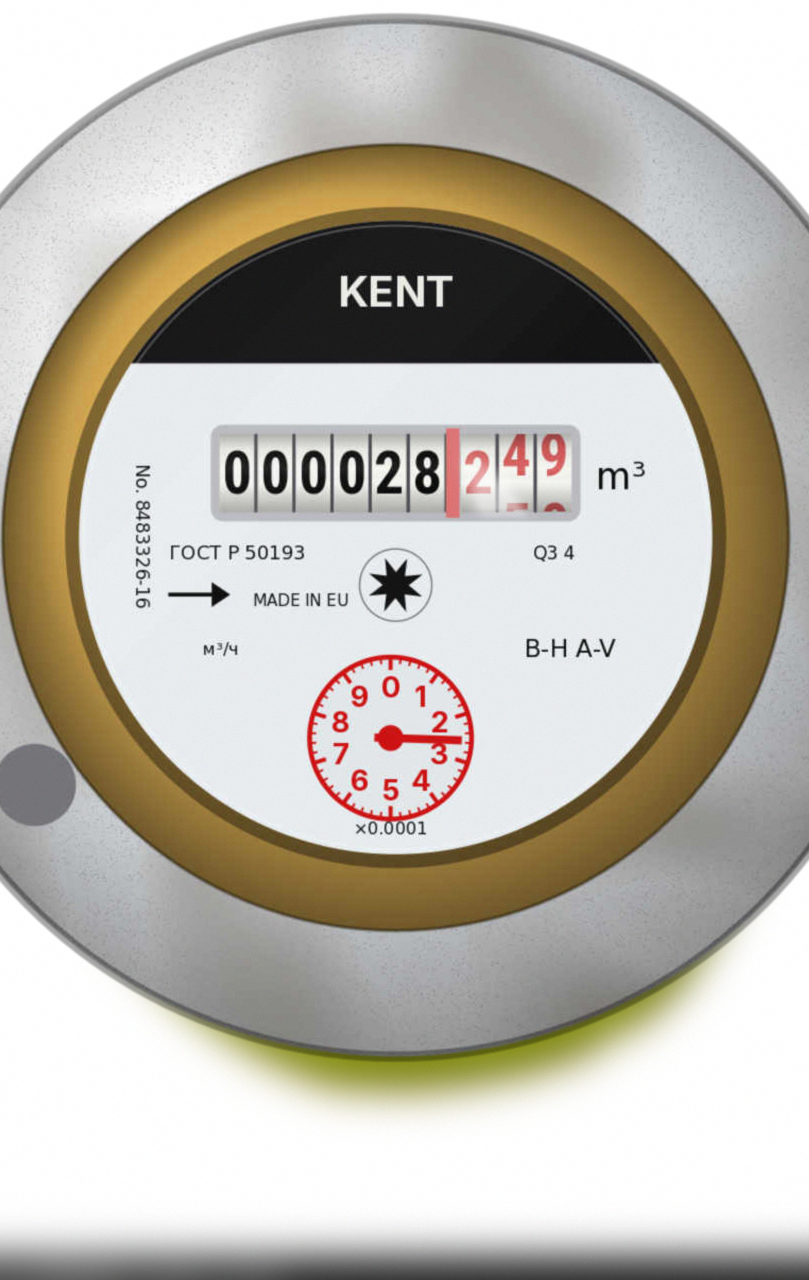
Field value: m³ 28.2492
